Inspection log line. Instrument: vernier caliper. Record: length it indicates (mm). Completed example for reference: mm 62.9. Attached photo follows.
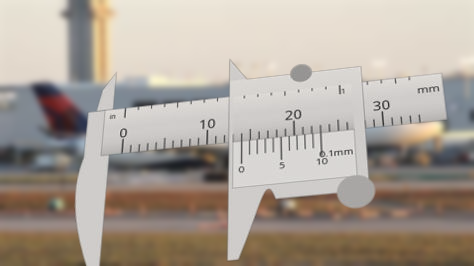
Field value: mm 14.0
